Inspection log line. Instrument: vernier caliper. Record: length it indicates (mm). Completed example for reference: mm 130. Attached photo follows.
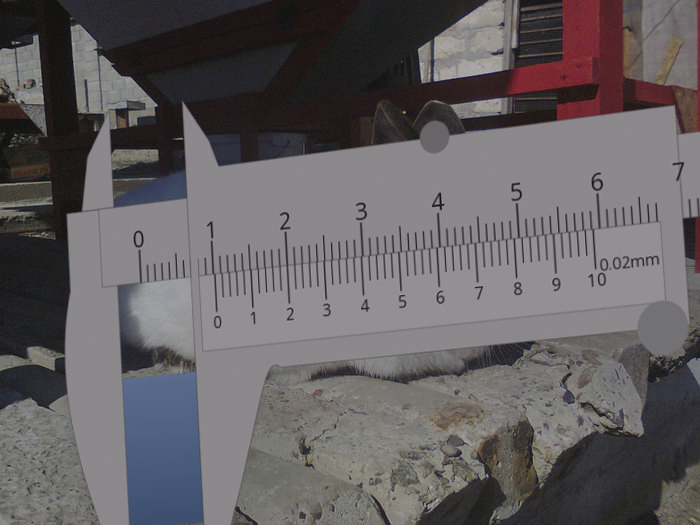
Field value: mm 10.2
